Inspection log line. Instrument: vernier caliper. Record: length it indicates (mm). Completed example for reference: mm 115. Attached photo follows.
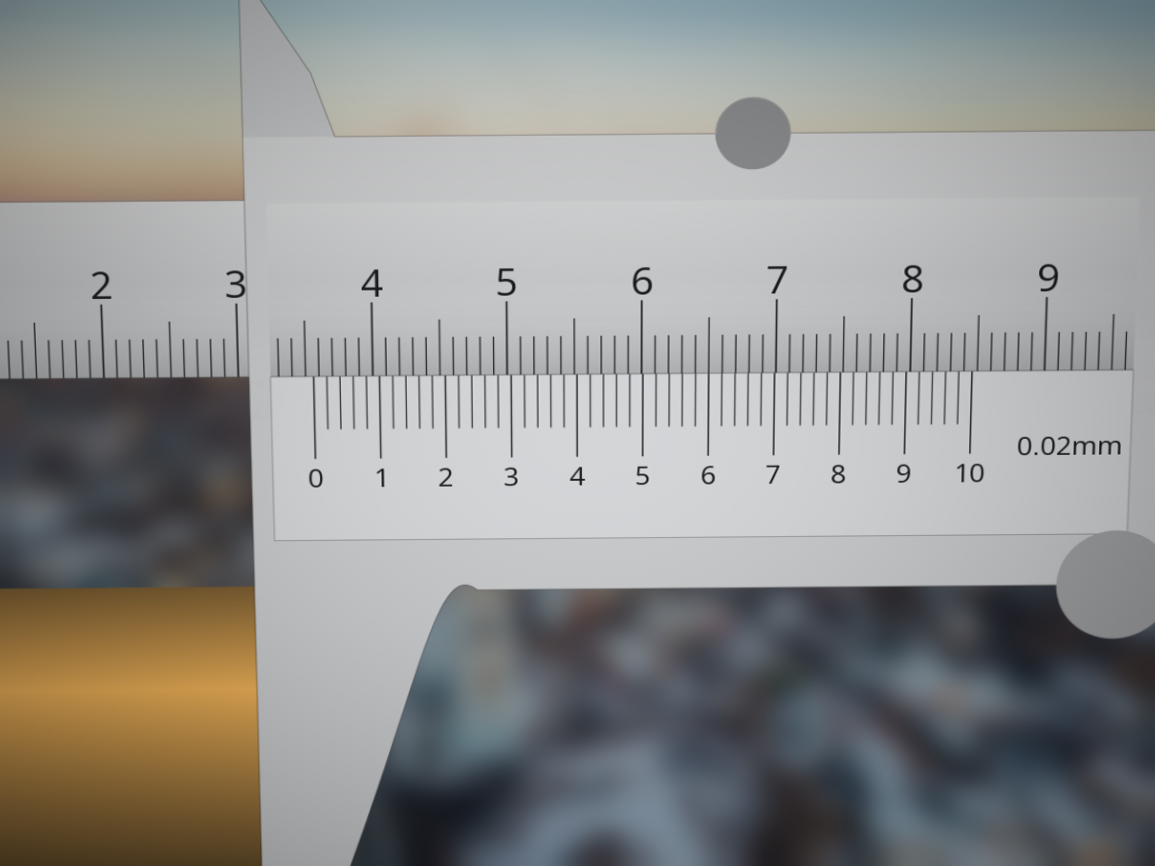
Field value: mm 35.6
